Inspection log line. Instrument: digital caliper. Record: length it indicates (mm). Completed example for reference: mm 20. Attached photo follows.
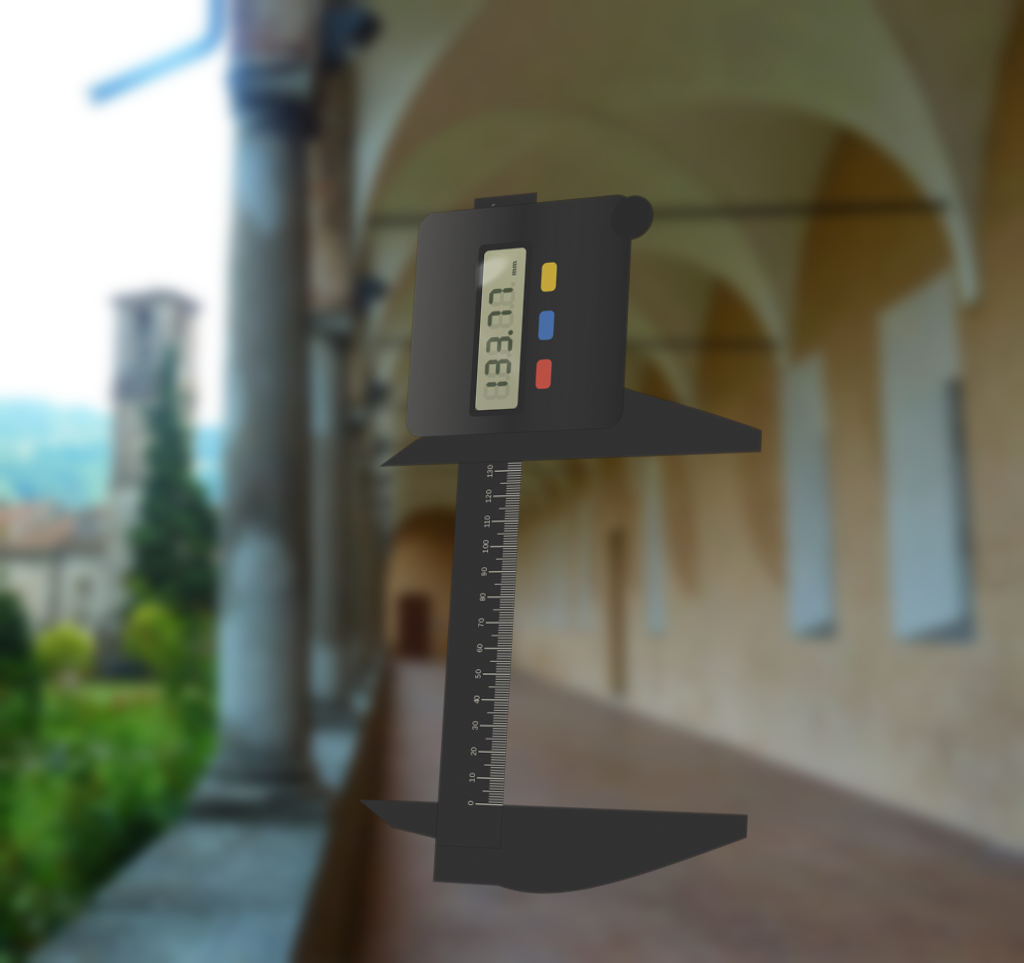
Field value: mm 133.77
